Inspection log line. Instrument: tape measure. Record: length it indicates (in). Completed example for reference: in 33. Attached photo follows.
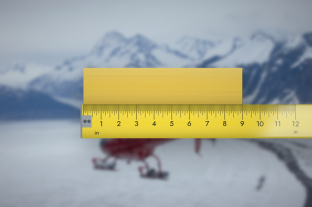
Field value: in 9
